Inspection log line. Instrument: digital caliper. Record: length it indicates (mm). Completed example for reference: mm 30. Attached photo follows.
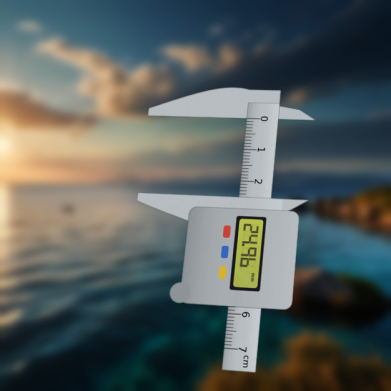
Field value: mm 24.96
